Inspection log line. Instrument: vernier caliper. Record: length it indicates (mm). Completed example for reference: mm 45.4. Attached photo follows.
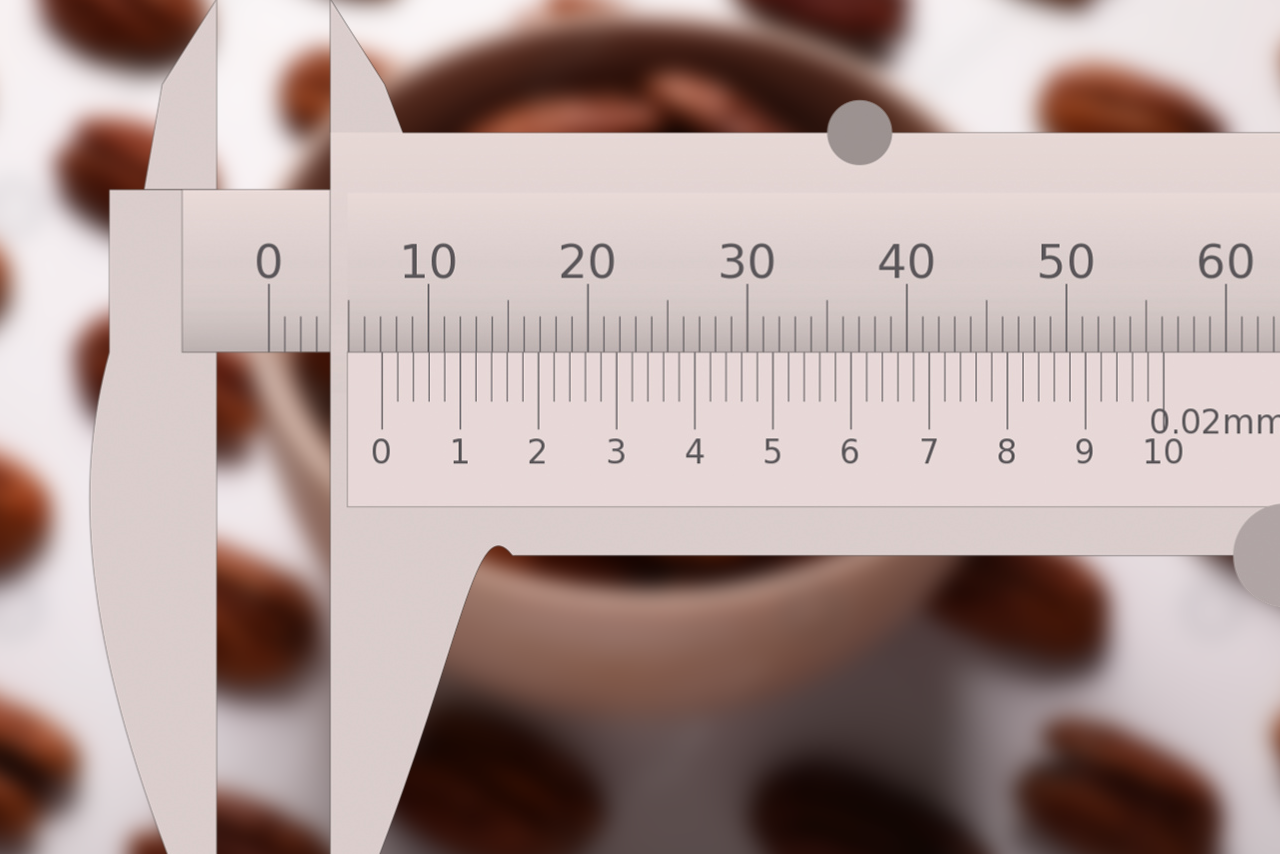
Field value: mm 7.1
